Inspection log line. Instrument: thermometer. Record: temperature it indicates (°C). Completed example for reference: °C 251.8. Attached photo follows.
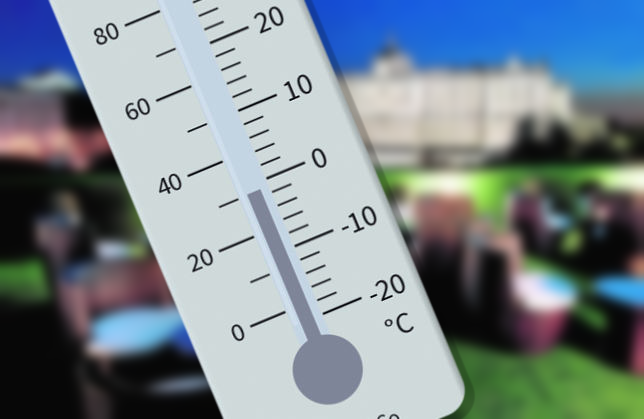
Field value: °C -1
